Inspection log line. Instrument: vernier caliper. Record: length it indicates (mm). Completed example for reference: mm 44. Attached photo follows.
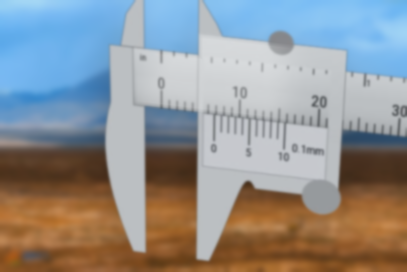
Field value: mm 6.8
